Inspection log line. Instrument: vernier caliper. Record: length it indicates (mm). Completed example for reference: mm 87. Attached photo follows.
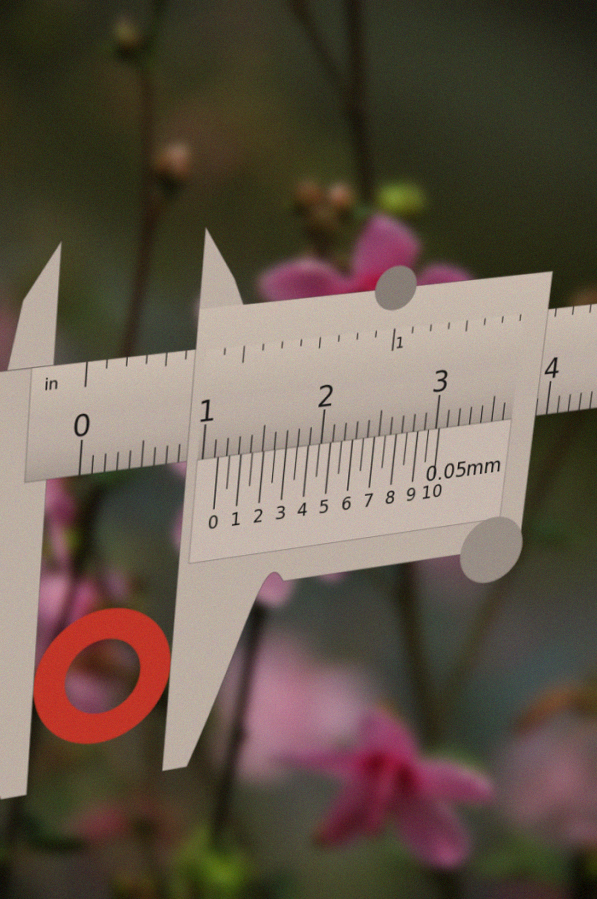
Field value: mm 11.3
